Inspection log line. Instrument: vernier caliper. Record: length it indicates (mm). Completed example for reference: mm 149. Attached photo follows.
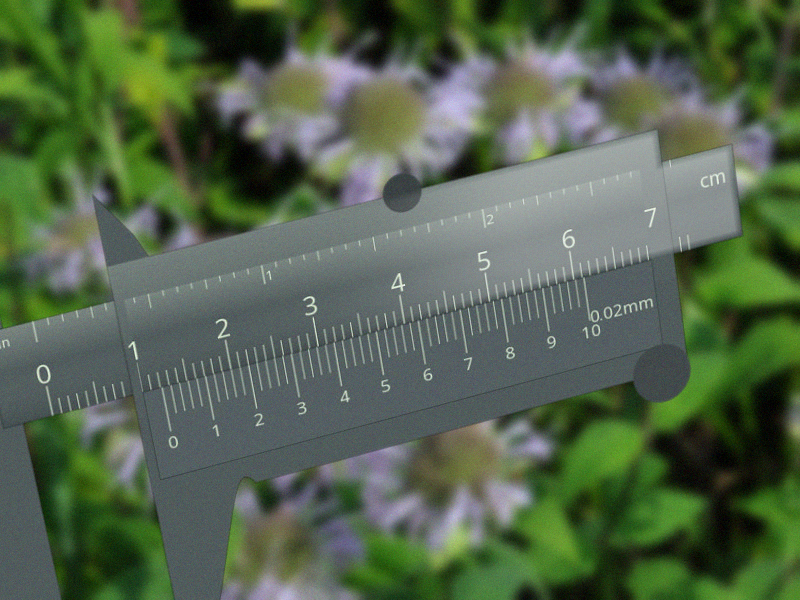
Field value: mm 12.2
